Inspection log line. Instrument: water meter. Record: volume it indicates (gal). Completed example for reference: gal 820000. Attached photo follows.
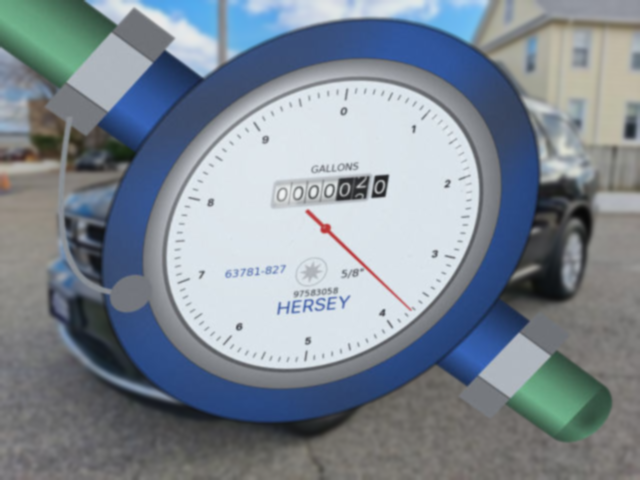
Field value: gal 23.7
